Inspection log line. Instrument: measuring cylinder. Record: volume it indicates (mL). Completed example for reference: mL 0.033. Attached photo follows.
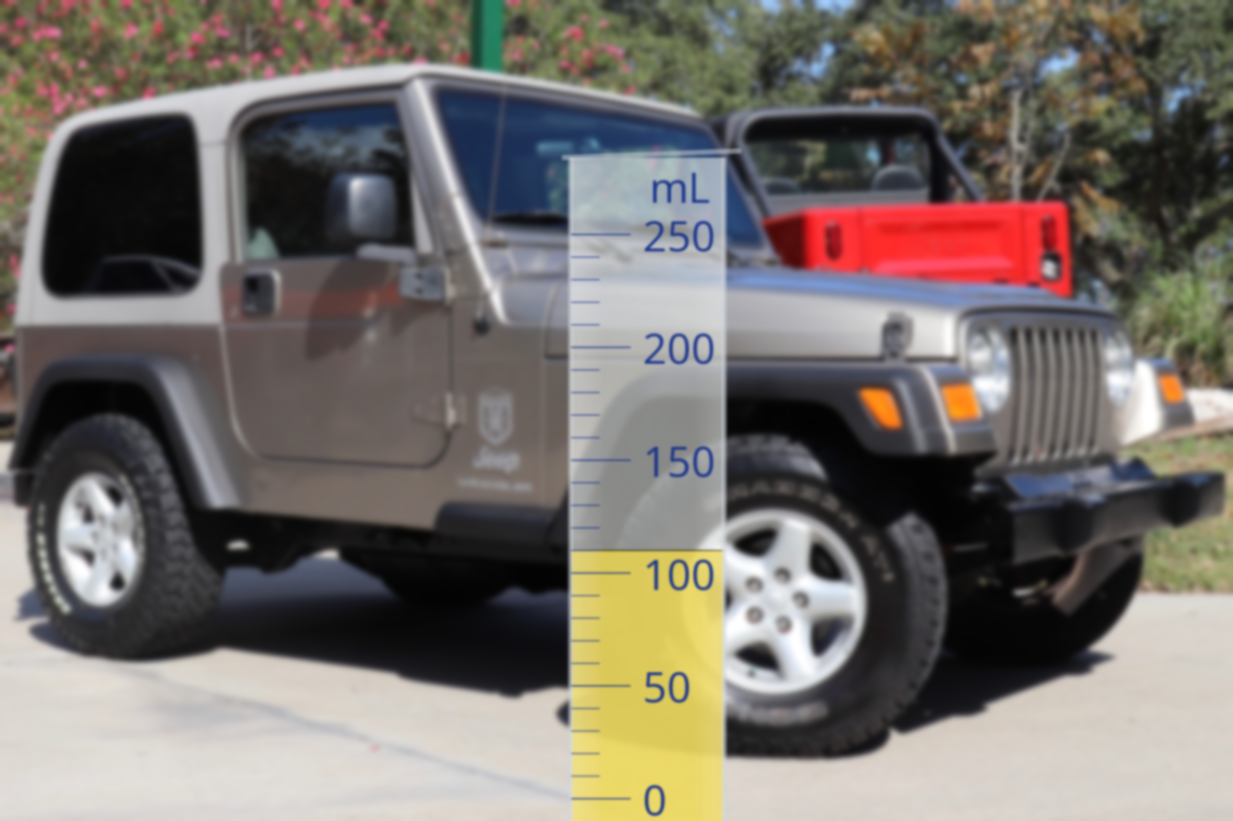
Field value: mL 110
